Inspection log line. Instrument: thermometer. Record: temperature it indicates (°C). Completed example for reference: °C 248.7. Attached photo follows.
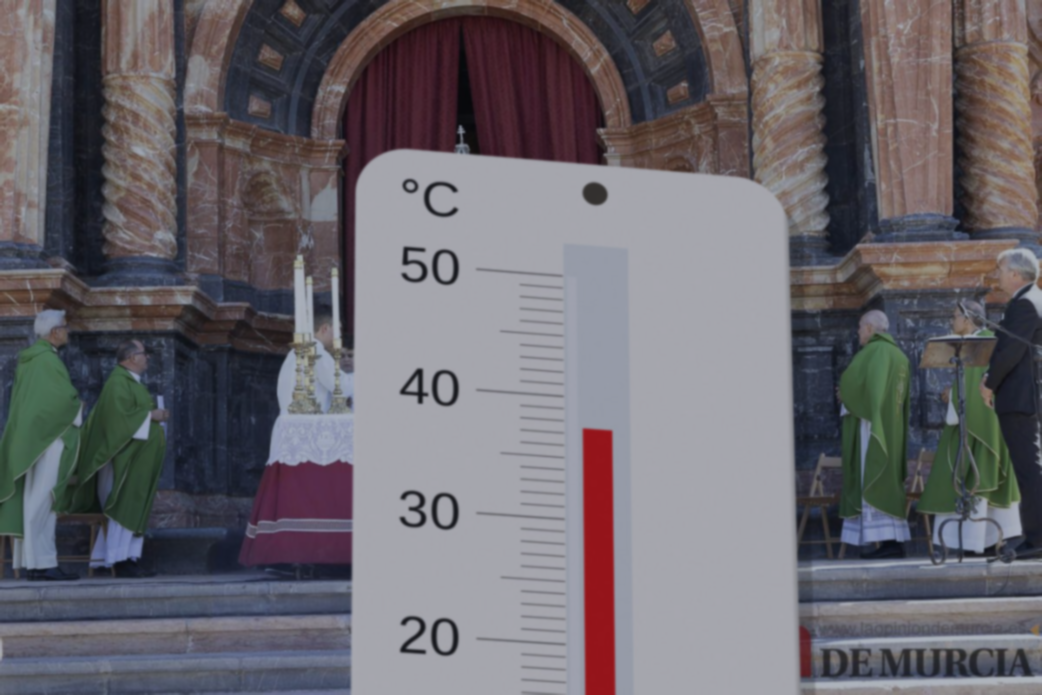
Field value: °C 37.5
